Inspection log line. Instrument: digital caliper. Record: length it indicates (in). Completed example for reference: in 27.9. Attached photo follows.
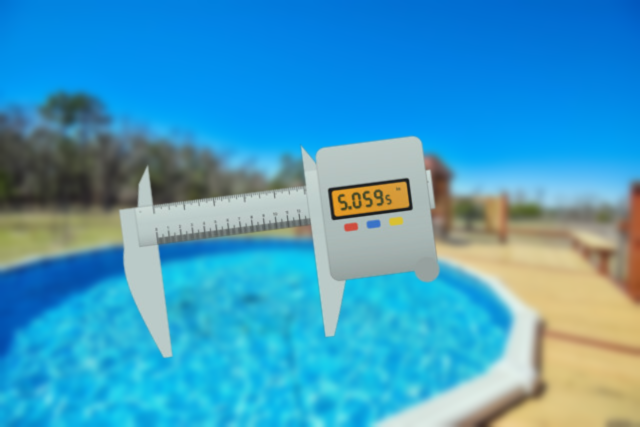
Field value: in 5.0595
